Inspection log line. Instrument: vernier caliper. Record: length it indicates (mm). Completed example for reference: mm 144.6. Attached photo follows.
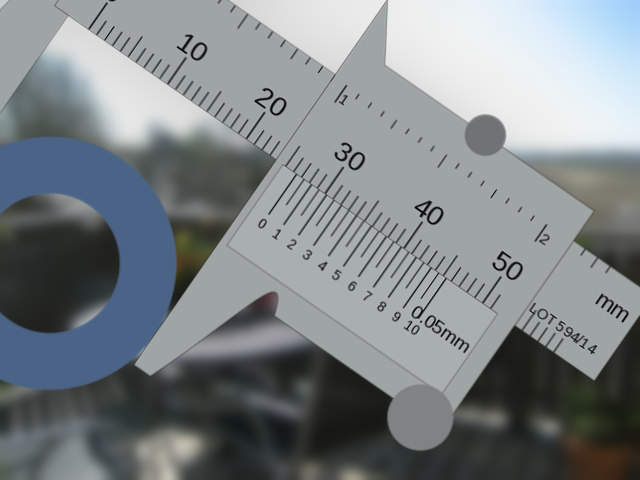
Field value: mm 26.4
